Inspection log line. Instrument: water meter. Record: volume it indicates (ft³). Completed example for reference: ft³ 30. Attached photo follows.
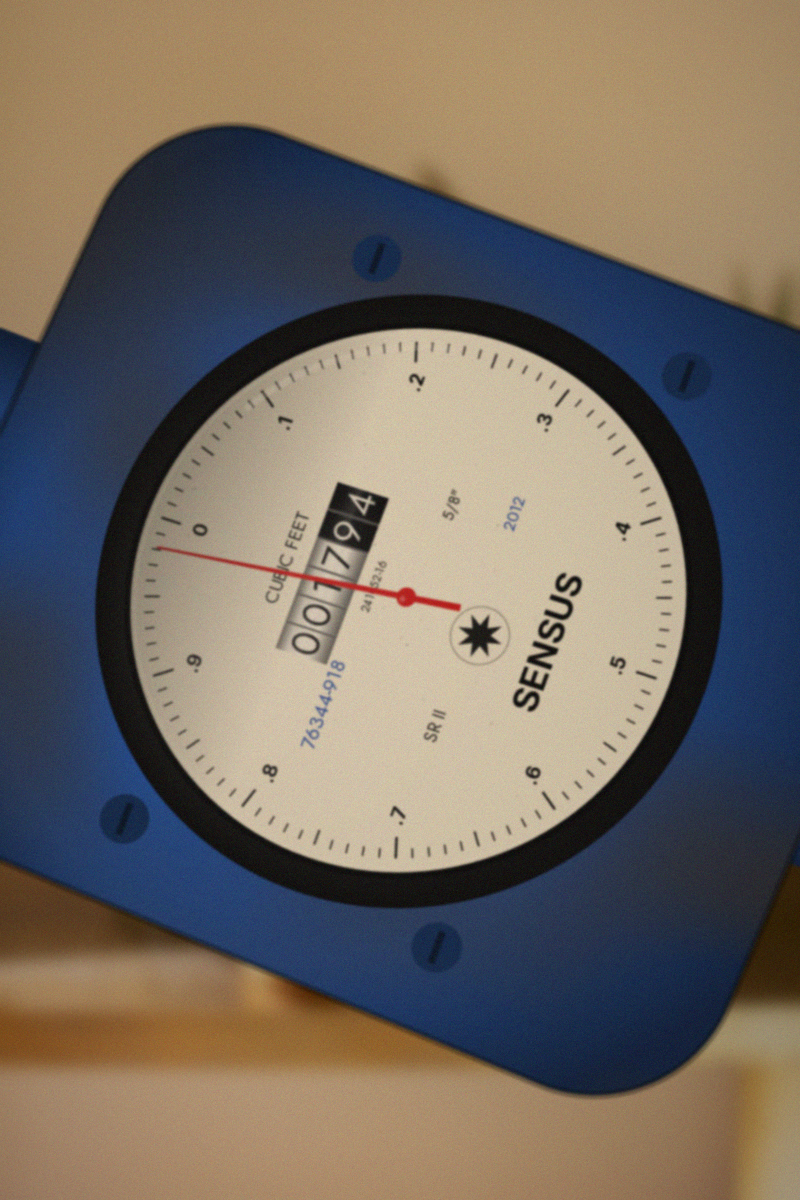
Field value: ft³ 1793.98
